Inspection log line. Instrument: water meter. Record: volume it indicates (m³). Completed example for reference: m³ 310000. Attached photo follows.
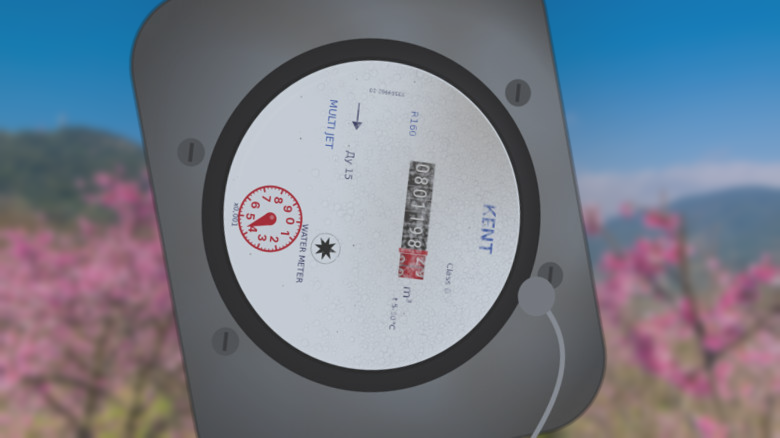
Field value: m³ 801198.294
